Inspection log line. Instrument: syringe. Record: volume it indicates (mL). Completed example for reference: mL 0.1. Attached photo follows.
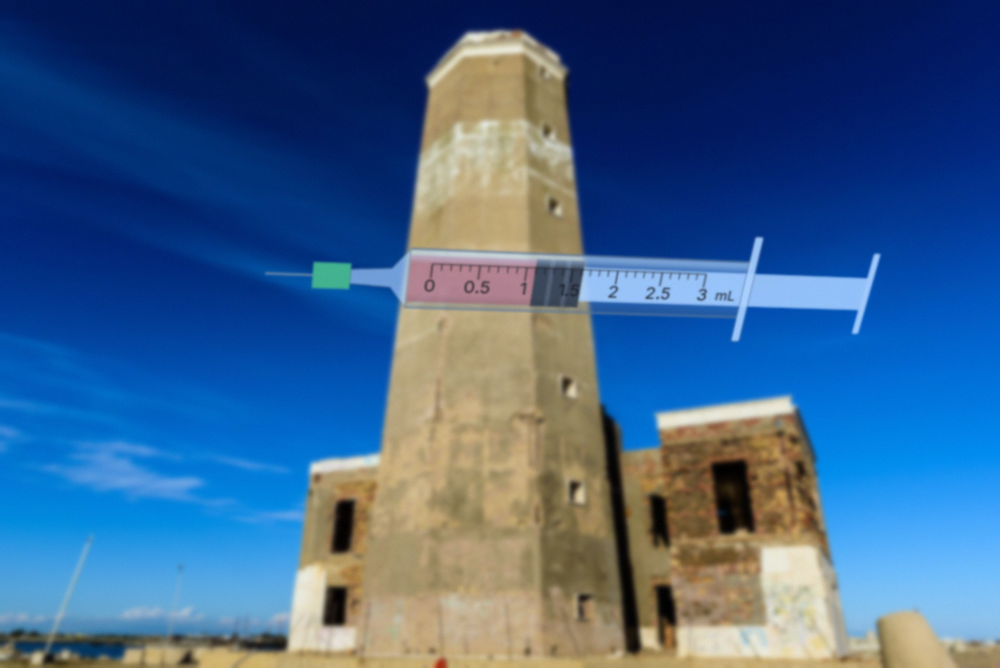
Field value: mL 1.1
